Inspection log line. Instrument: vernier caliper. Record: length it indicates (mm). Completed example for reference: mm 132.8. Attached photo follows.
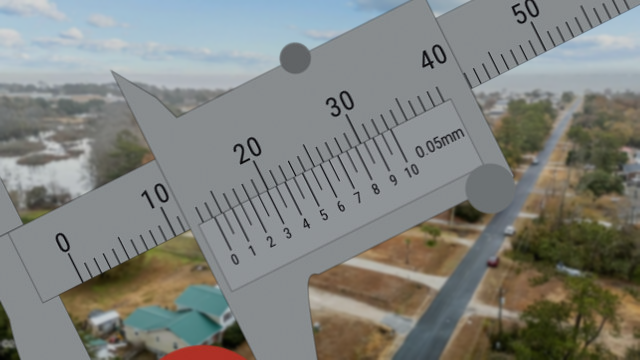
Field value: mm 14.2
